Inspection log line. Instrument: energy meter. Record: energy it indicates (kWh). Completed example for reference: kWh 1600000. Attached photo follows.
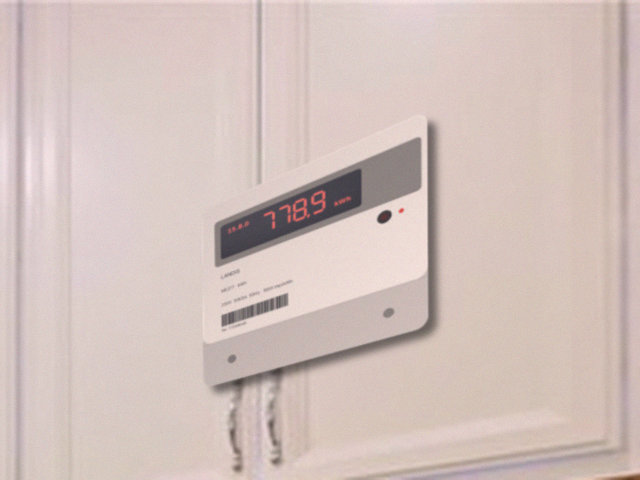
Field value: kWh 778.9
